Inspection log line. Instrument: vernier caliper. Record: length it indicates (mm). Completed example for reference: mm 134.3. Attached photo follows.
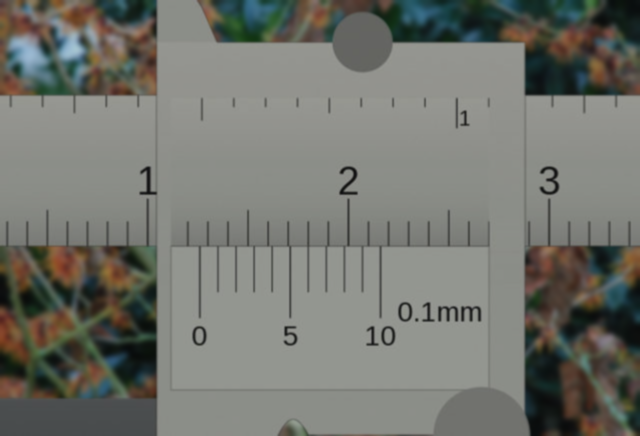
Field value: mm 12.6
